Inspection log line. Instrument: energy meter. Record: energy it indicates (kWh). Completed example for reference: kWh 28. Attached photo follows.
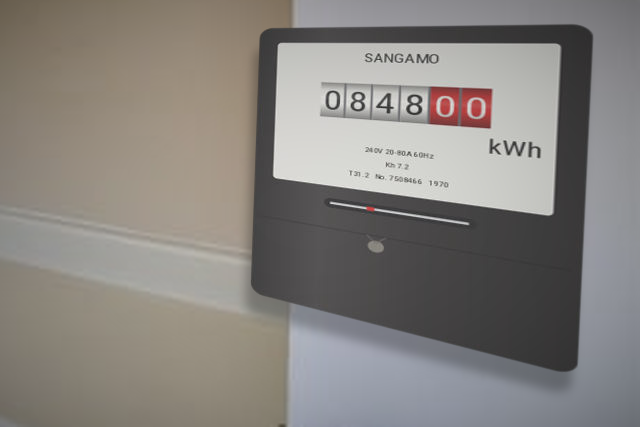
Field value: kWh 848.00
